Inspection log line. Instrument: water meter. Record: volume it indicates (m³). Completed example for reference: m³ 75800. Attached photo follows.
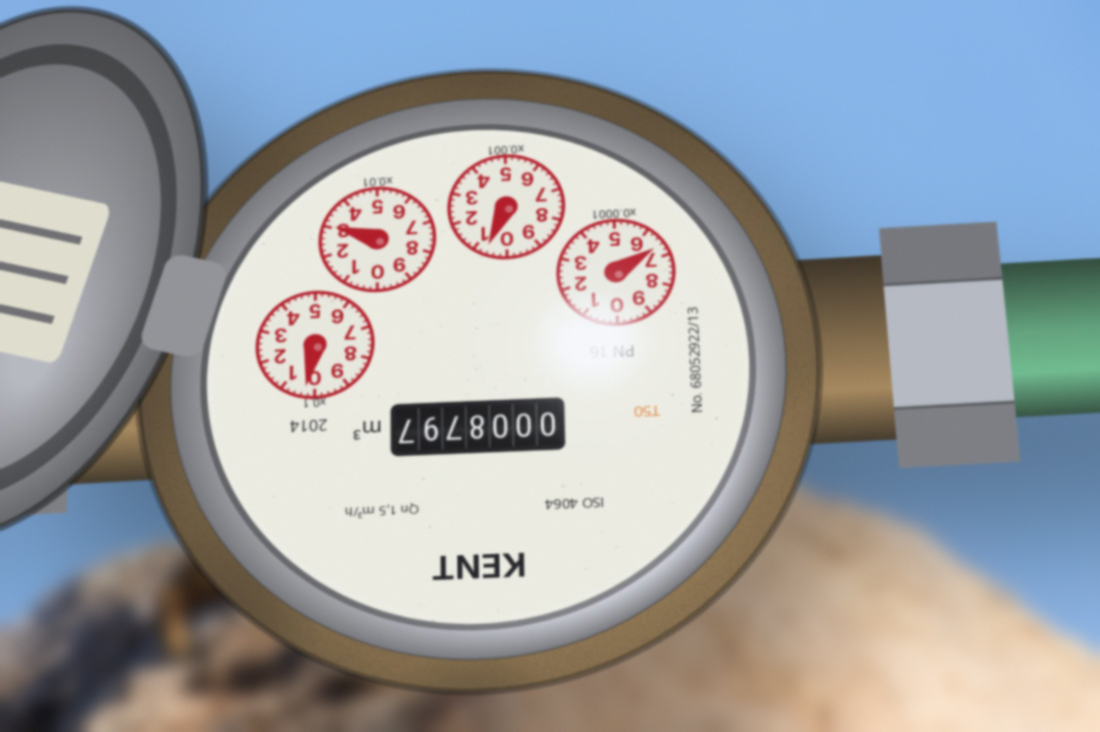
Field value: m³ 8797.0306
